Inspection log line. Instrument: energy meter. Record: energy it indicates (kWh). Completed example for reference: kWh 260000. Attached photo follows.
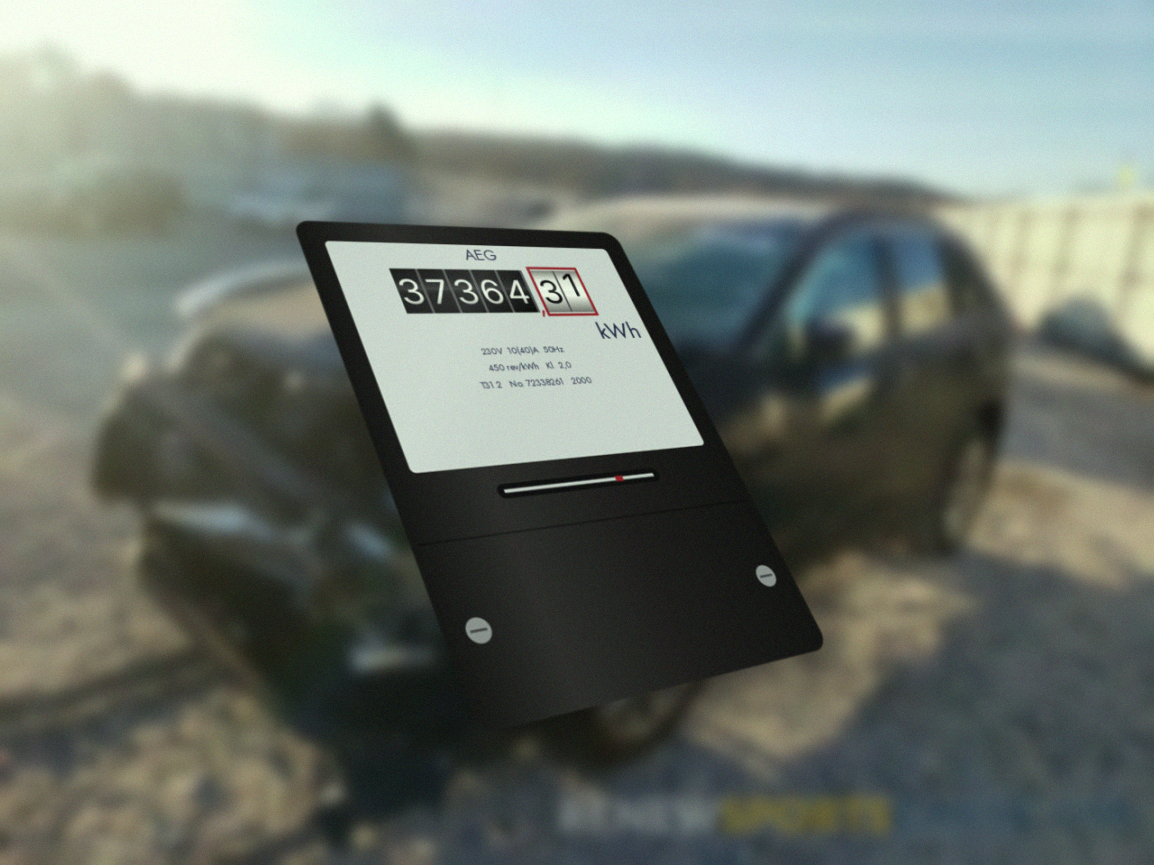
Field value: kWh 37364.31
